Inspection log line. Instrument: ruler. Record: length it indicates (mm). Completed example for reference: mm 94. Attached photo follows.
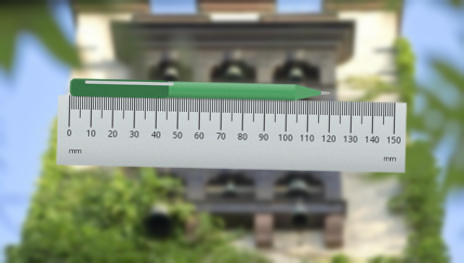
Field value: mm 120
